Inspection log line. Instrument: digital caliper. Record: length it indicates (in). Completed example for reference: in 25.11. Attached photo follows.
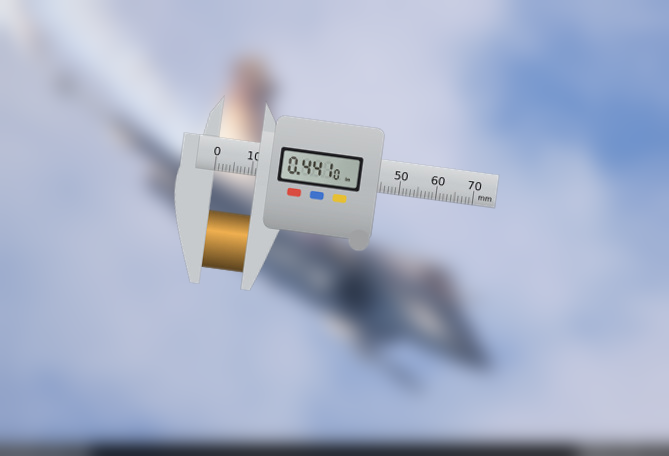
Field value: in 0.4410
